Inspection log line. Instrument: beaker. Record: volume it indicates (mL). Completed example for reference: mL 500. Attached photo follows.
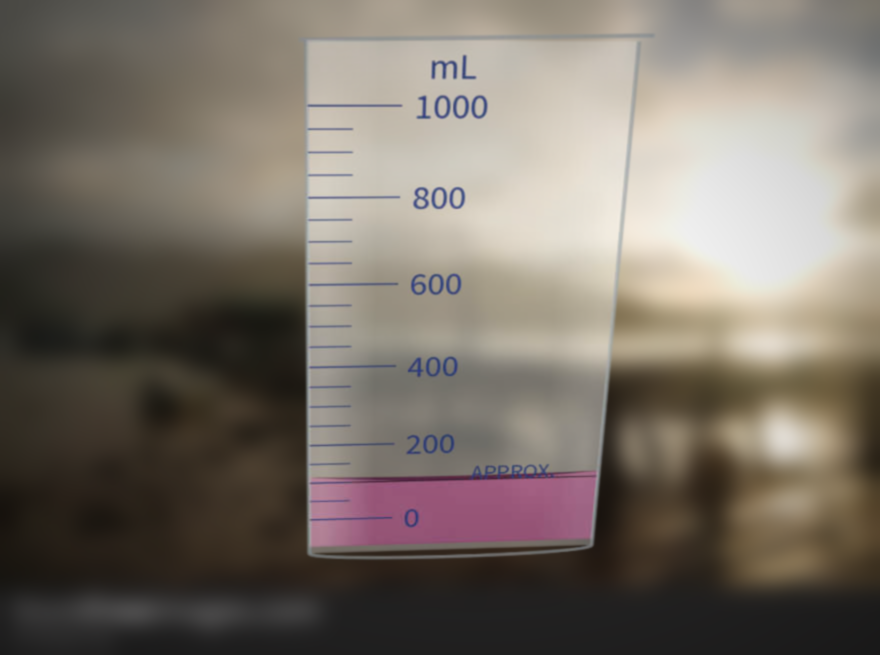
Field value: mL 100
